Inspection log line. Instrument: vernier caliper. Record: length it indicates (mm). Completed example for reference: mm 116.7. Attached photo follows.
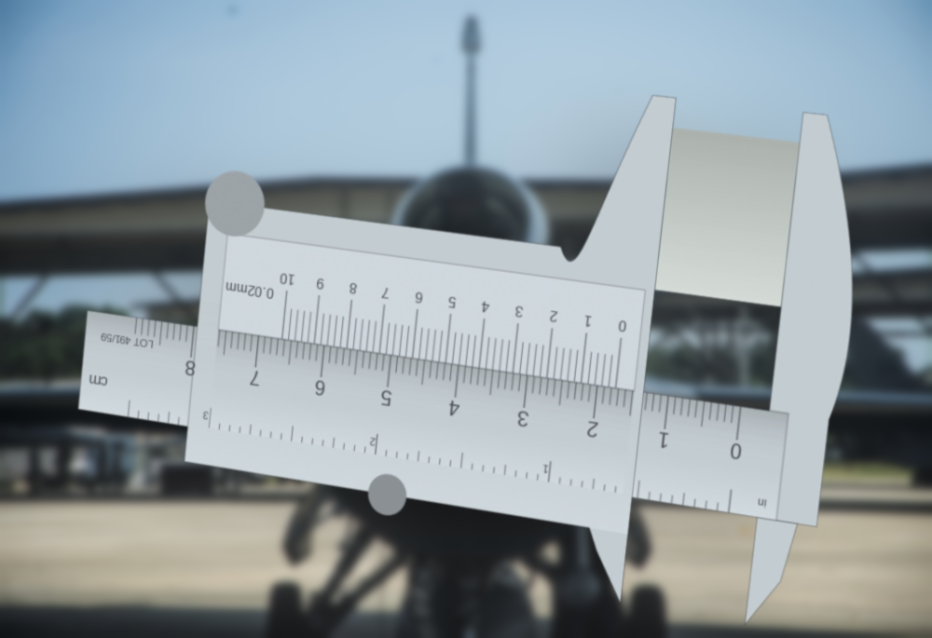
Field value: mm 17.4
